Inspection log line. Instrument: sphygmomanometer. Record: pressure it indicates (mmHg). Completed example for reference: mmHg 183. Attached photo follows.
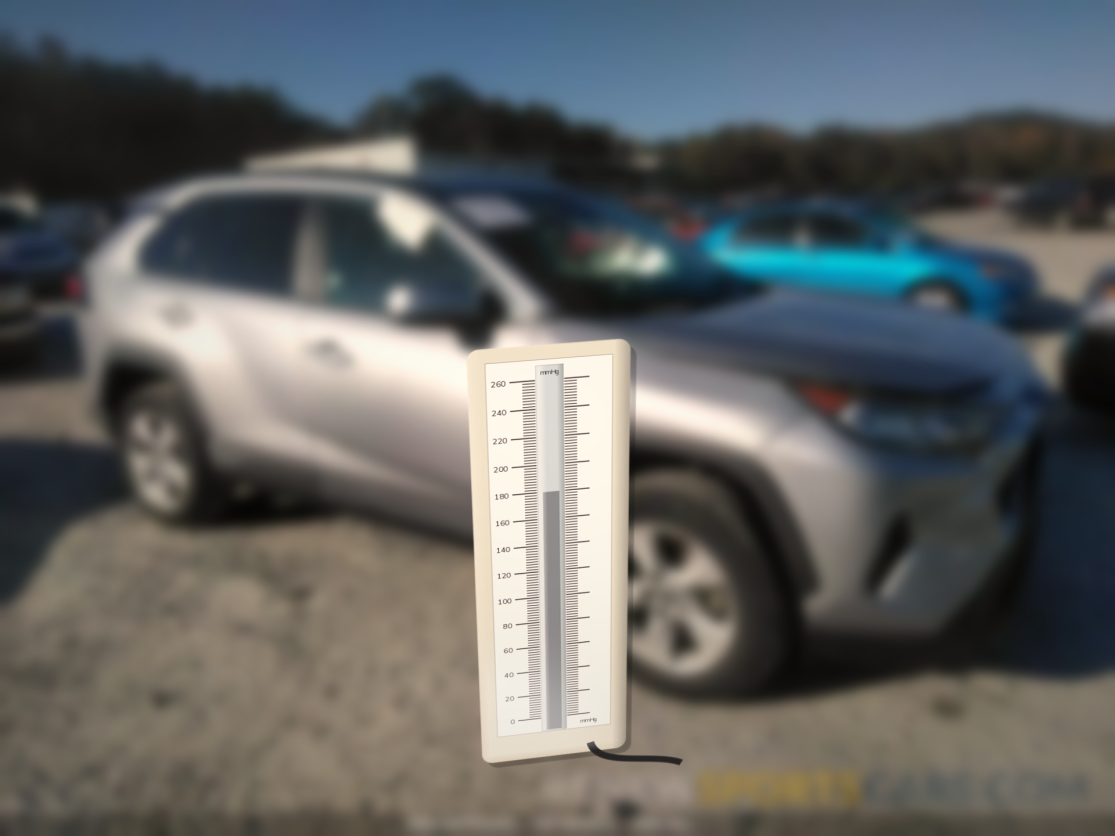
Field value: mmHg 180
